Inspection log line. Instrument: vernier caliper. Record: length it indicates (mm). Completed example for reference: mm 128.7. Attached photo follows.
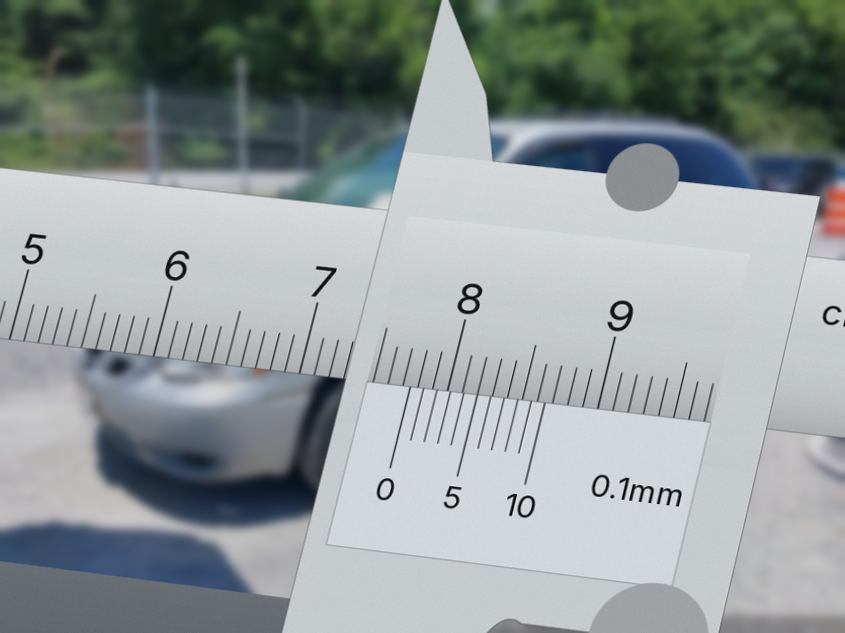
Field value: mm 77.5
